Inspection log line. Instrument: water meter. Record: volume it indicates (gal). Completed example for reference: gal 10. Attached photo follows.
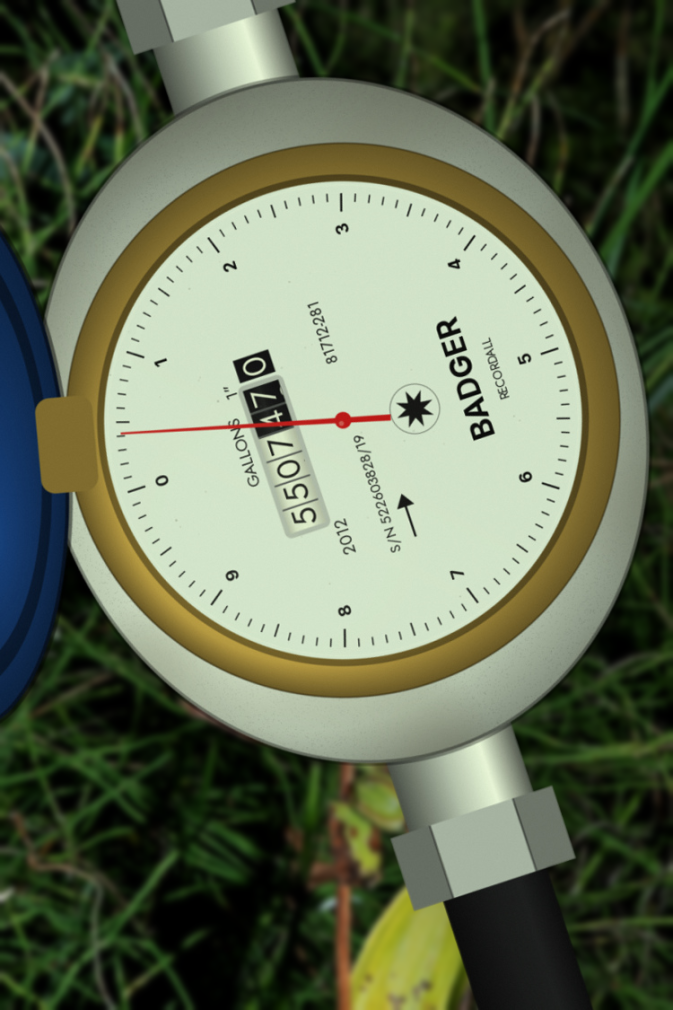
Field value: gal 5507470.4
